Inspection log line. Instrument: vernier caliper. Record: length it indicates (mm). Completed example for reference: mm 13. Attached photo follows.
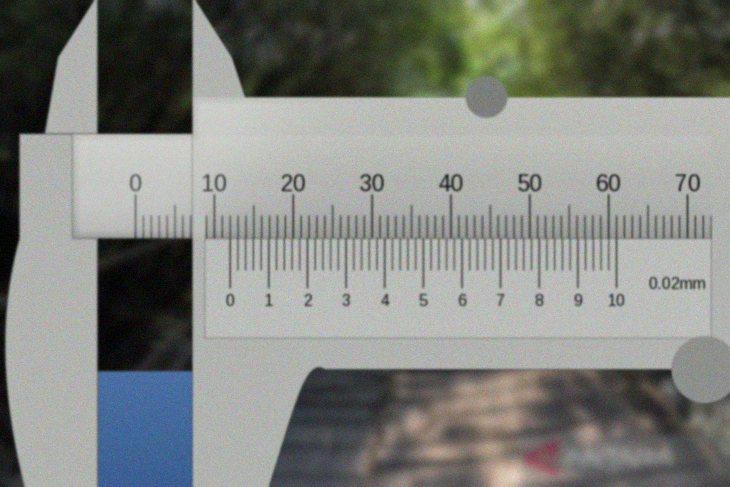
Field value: mm 12.0
